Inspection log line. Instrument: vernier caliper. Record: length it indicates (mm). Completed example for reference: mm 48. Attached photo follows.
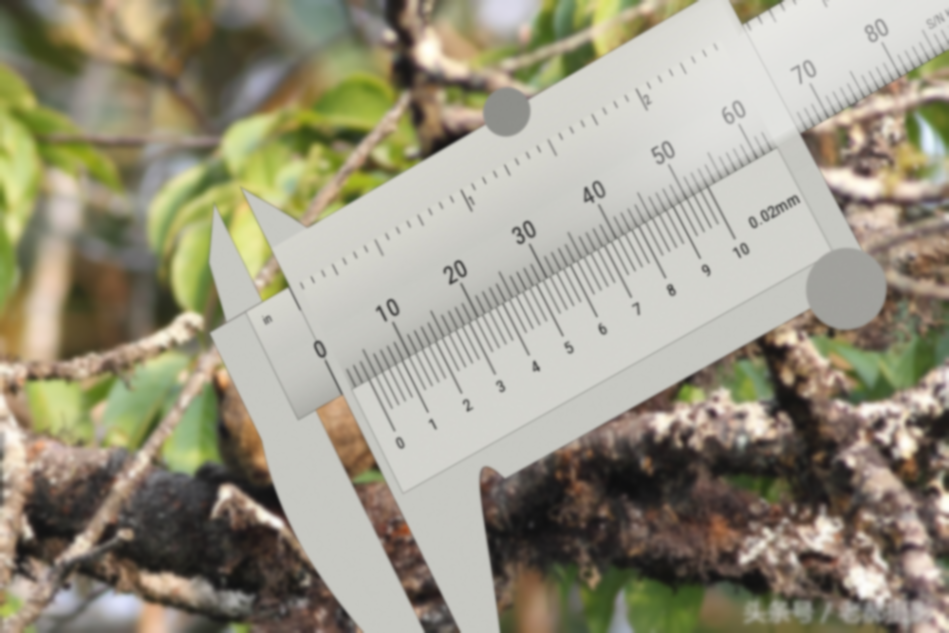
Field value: mm 4.0
